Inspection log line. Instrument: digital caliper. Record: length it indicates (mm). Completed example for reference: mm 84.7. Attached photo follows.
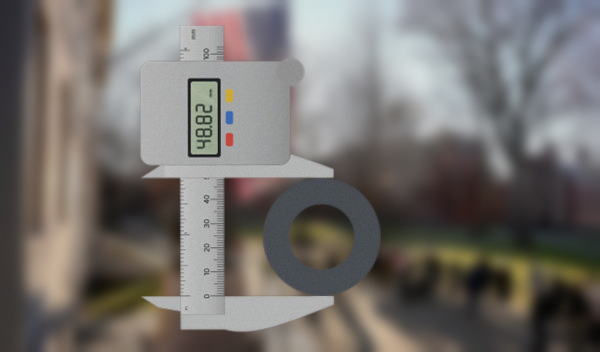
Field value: mm 48.82
